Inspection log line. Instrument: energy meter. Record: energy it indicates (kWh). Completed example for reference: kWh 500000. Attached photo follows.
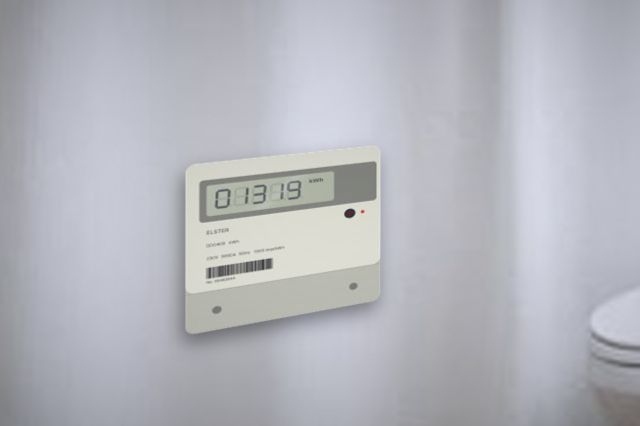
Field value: kWh 1319
